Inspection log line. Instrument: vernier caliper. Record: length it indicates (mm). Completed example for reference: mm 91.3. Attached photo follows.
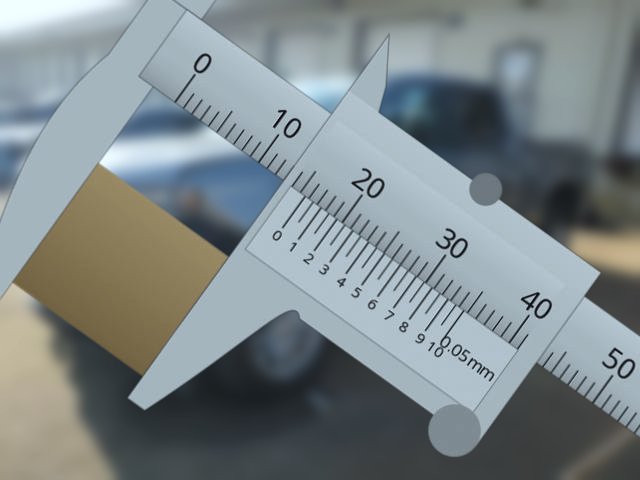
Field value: mm 15.6
